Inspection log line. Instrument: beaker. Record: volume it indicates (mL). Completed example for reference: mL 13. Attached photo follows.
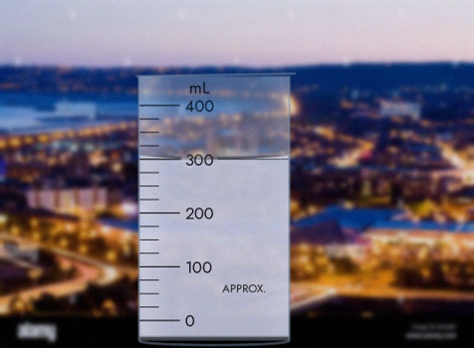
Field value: mL 300
